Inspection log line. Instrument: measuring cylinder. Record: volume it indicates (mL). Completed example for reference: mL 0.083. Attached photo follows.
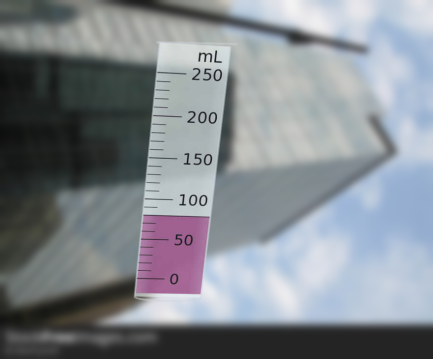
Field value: mL 80
